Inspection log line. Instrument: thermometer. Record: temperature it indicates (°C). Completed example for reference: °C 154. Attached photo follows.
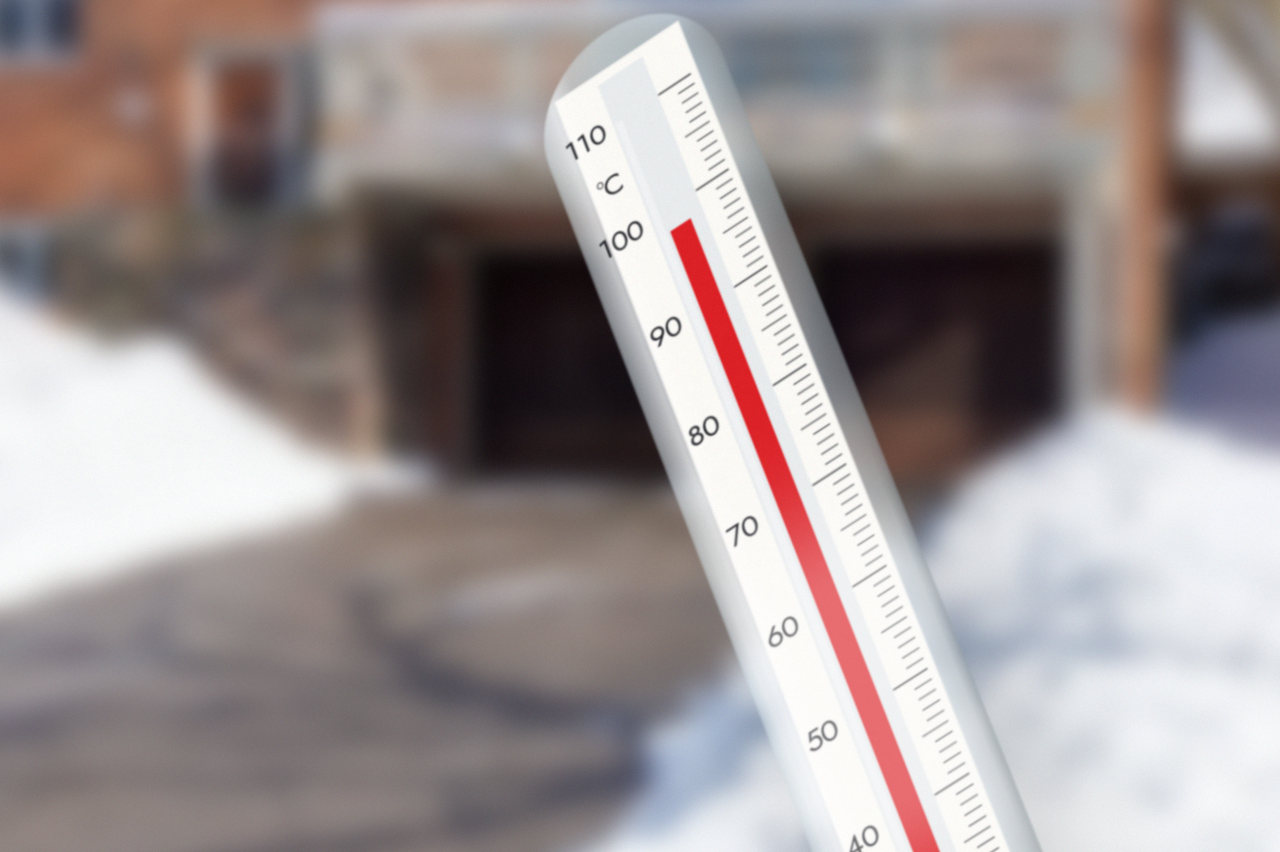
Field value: °C 98
